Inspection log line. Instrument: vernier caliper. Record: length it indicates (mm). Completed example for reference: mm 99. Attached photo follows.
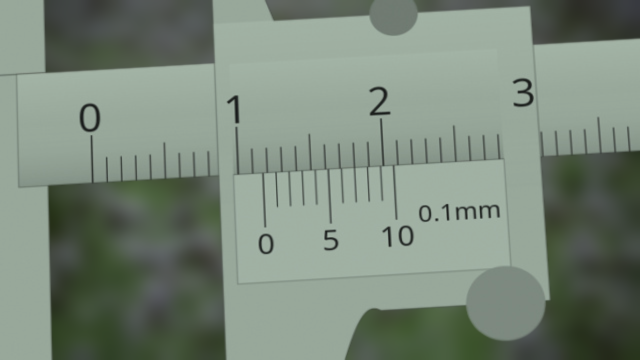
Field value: mm 11.7
